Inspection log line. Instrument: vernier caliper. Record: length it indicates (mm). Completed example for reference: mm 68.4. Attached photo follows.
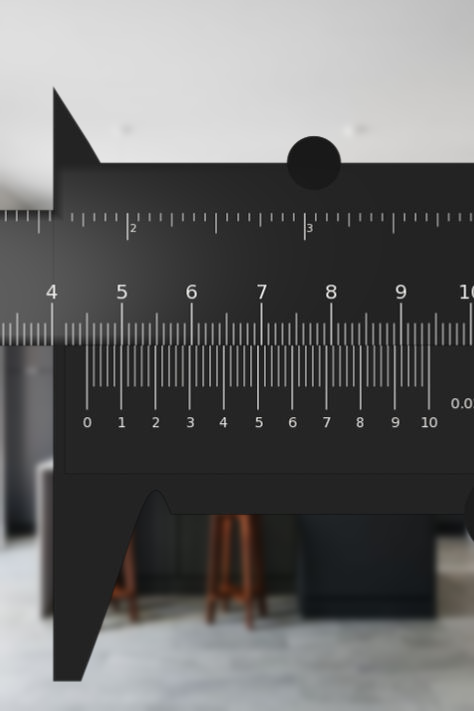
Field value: mm 45.0
